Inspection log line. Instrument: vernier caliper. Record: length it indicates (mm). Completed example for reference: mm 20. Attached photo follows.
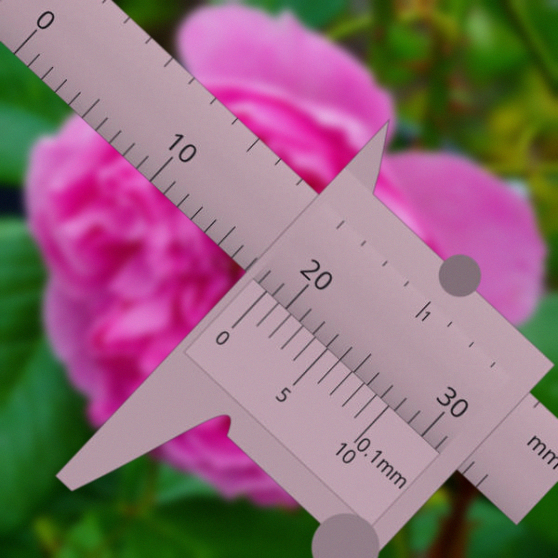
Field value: mm 18.6
